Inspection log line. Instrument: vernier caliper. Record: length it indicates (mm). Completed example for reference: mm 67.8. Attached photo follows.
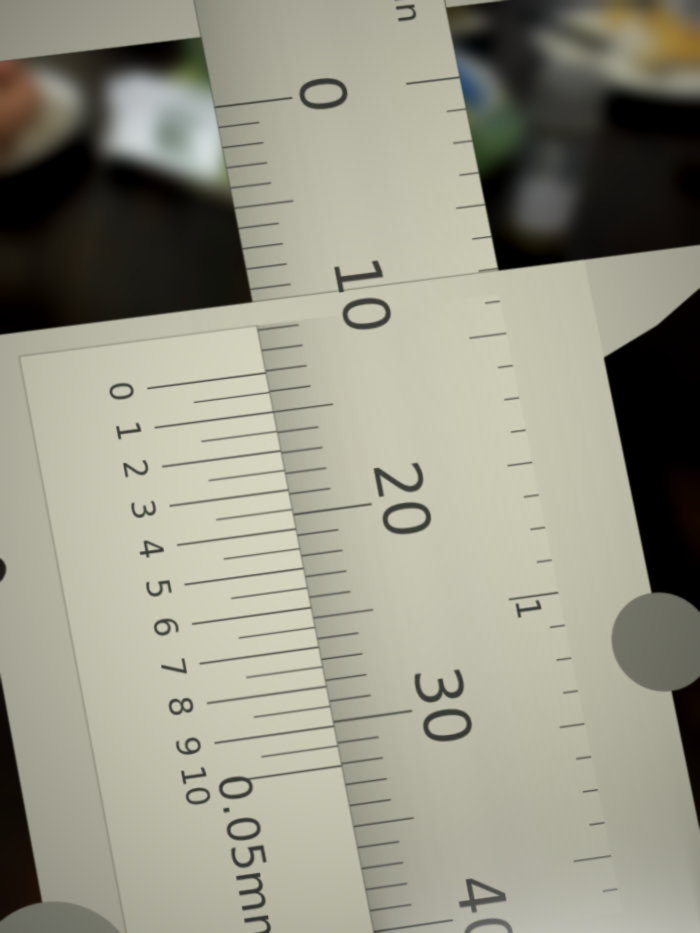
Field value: mm 13.1
